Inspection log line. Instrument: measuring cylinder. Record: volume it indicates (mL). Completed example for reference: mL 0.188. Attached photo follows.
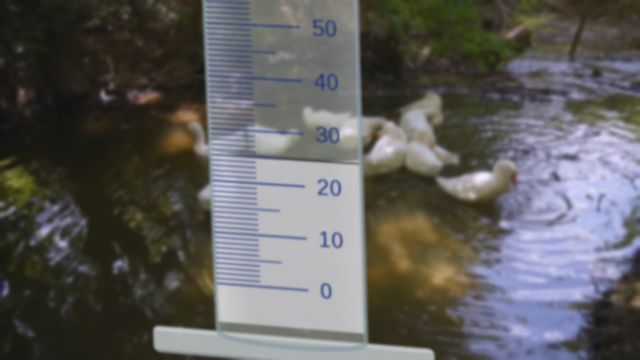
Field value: mL 25
